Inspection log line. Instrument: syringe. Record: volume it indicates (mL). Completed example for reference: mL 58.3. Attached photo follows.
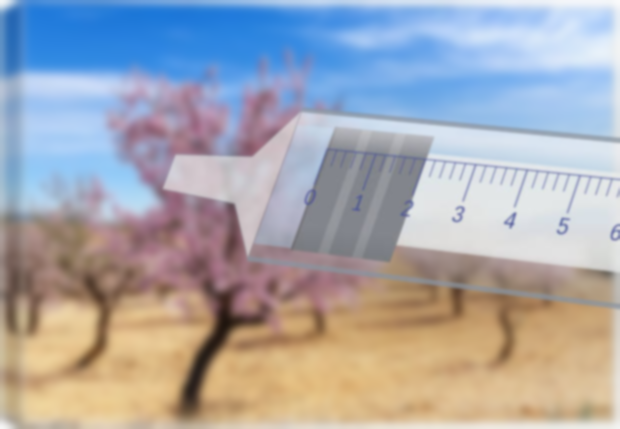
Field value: mL 0
